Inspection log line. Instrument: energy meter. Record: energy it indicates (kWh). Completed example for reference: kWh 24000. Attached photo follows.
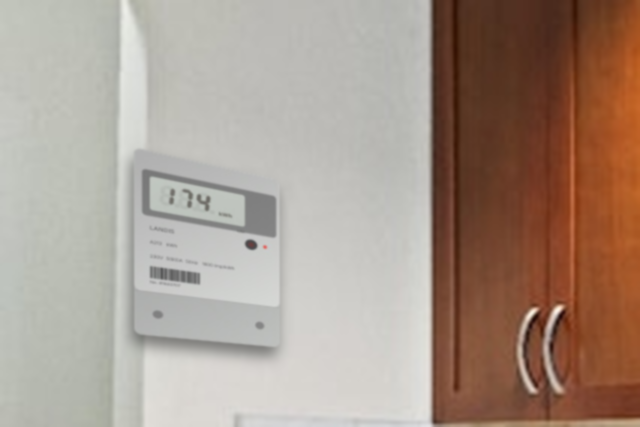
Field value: kWh 174
